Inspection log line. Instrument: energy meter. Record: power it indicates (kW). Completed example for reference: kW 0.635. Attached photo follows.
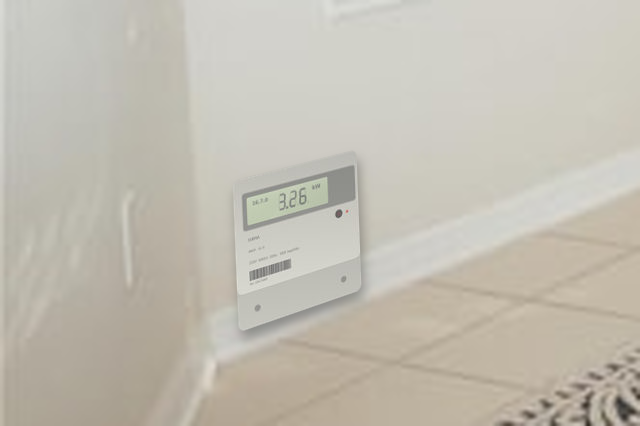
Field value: kW 3.26
